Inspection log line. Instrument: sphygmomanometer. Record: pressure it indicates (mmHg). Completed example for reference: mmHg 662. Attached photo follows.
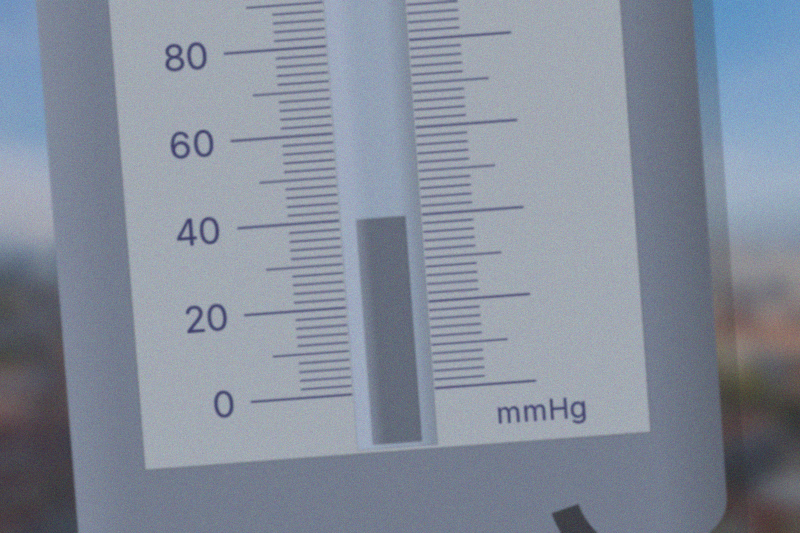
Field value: mmHg 40
